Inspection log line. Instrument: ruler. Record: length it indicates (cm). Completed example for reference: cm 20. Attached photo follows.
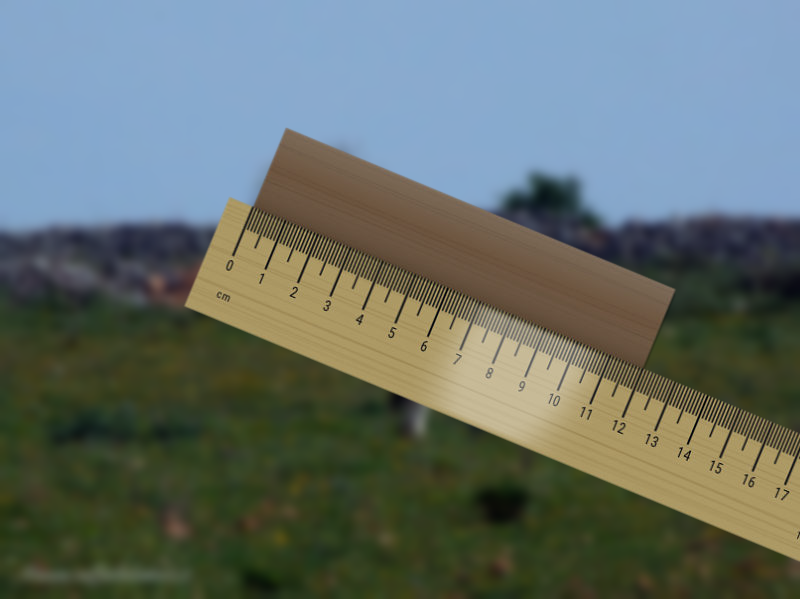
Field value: cm 12
